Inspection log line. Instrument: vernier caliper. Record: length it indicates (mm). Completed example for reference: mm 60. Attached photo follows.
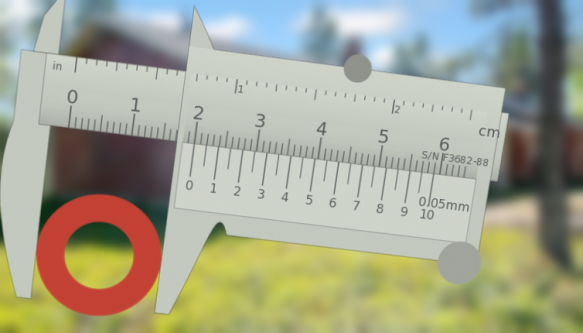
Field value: mm 20.0
